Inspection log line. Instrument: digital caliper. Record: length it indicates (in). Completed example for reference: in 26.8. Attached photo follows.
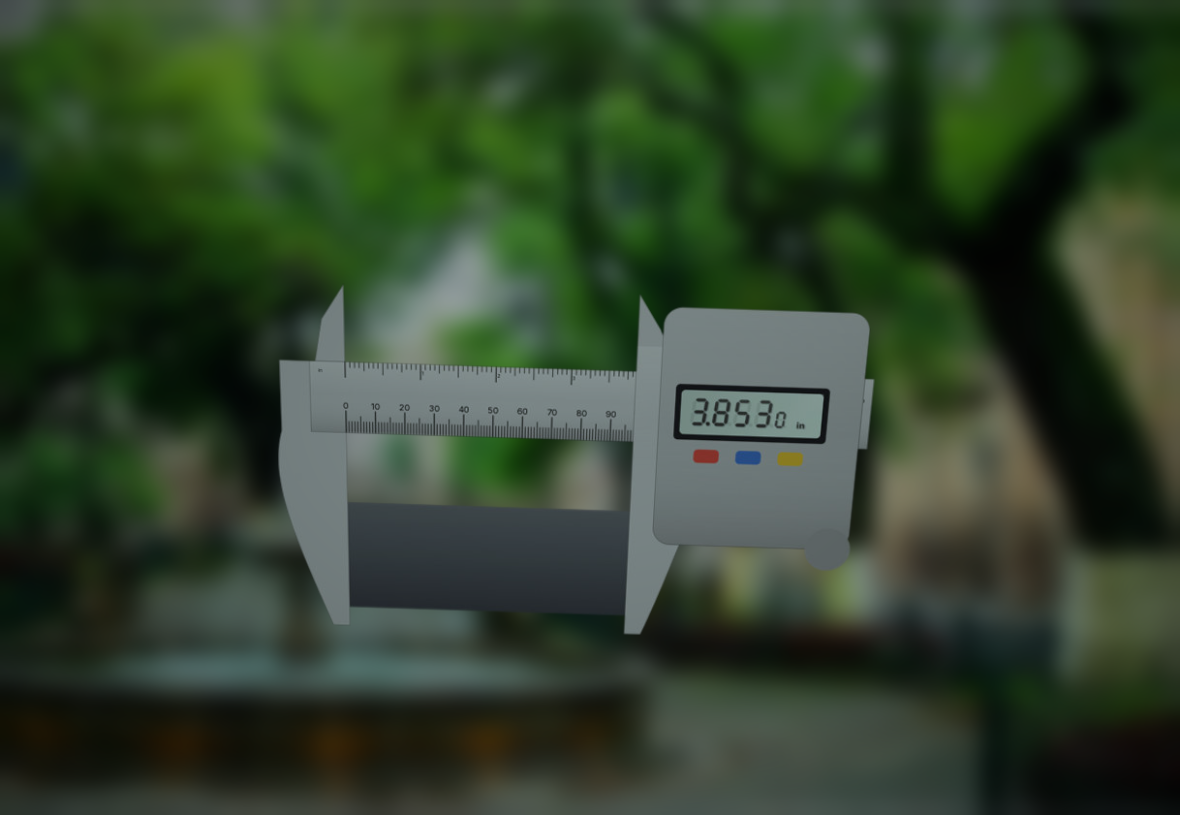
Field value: in 3.8530
